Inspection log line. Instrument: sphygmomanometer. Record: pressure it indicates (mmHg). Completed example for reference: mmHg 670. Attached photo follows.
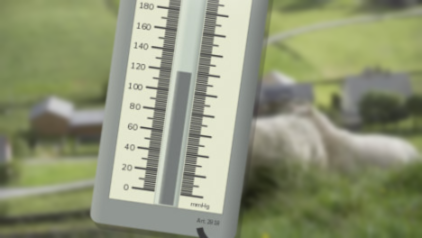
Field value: mmHg 120
